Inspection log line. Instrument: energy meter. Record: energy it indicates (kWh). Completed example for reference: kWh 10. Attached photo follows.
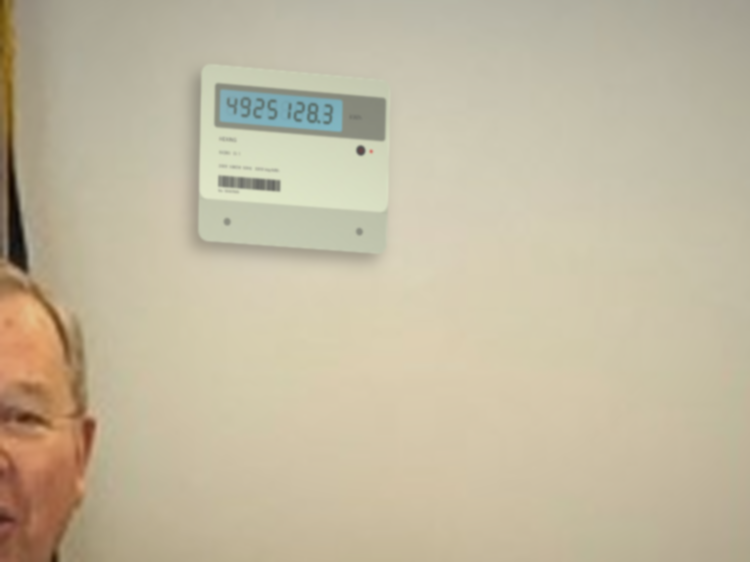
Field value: kWh 4925128.3
